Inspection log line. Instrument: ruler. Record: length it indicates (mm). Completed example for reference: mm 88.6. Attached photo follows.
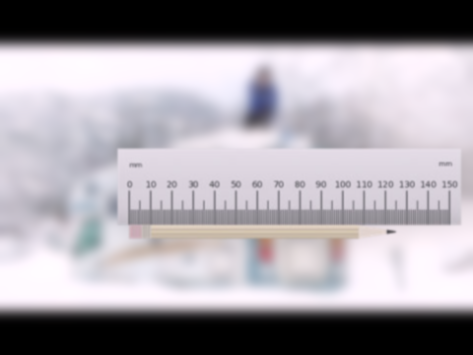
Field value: mm 125
